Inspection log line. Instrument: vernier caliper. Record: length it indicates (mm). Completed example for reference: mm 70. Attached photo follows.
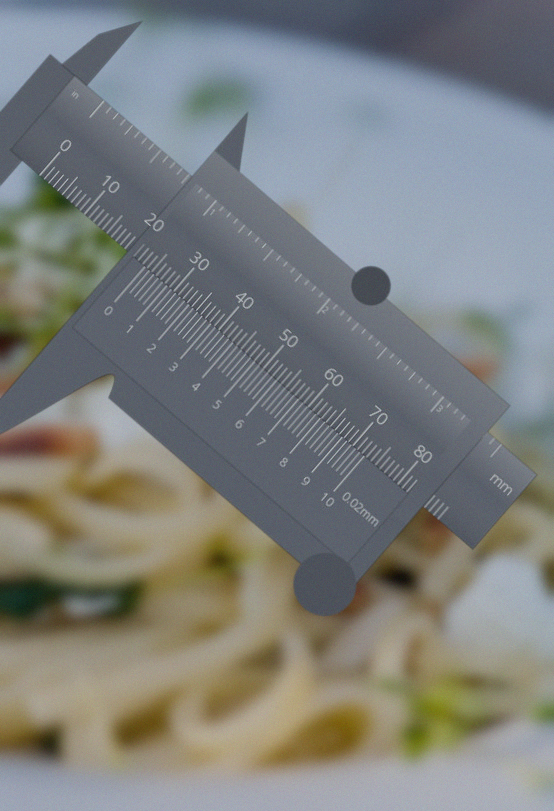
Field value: mm 23.6
